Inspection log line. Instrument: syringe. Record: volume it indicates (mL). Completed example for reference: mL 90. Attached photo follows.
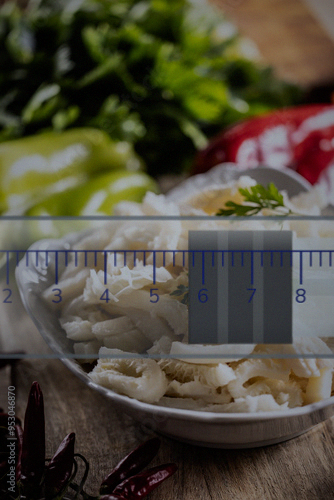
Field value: mL 5.7
